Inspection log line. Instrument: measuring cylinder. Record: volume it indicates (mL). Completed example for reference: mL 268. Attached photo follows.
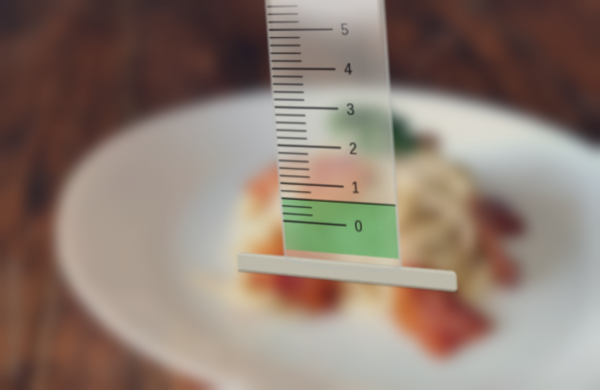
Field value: mL 0.6
